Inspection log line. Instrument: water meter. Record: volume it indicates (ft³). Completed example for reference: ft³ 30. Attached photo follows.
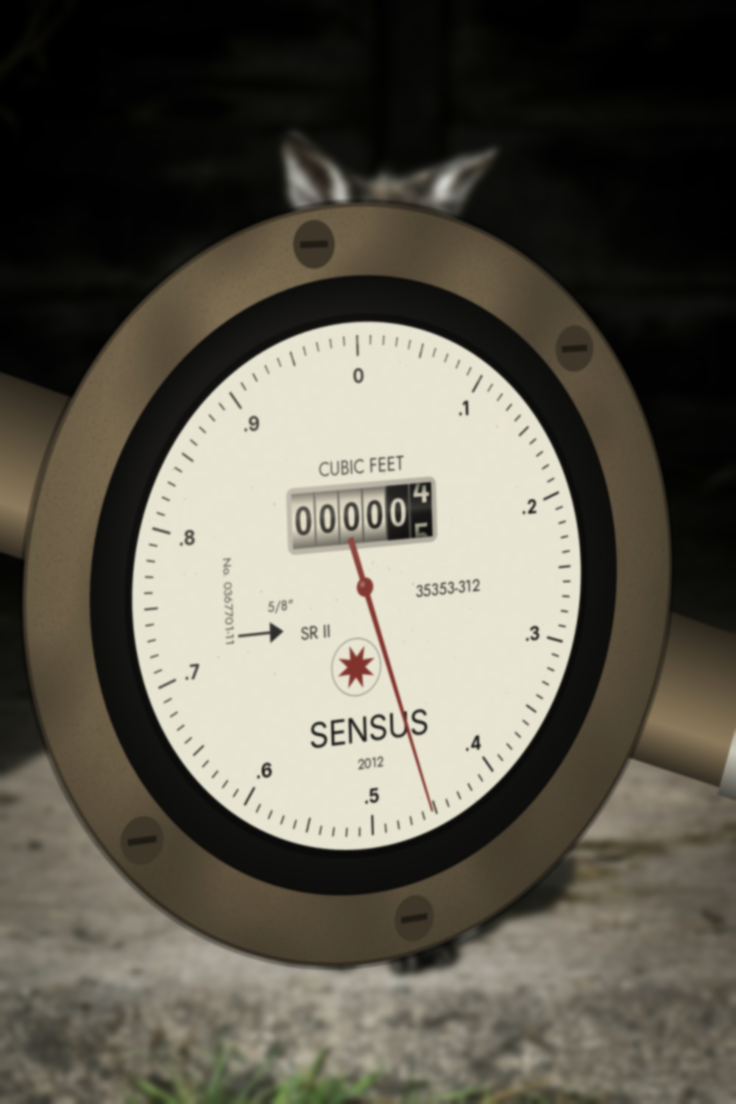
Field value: ft³ 4.45
